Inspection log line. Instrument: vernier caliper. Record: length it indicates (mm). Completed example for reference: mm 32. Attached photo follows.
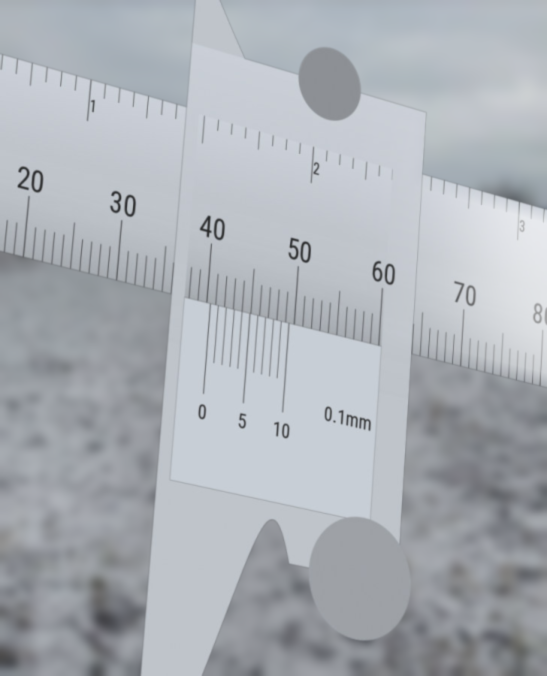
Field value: mm 40.4
